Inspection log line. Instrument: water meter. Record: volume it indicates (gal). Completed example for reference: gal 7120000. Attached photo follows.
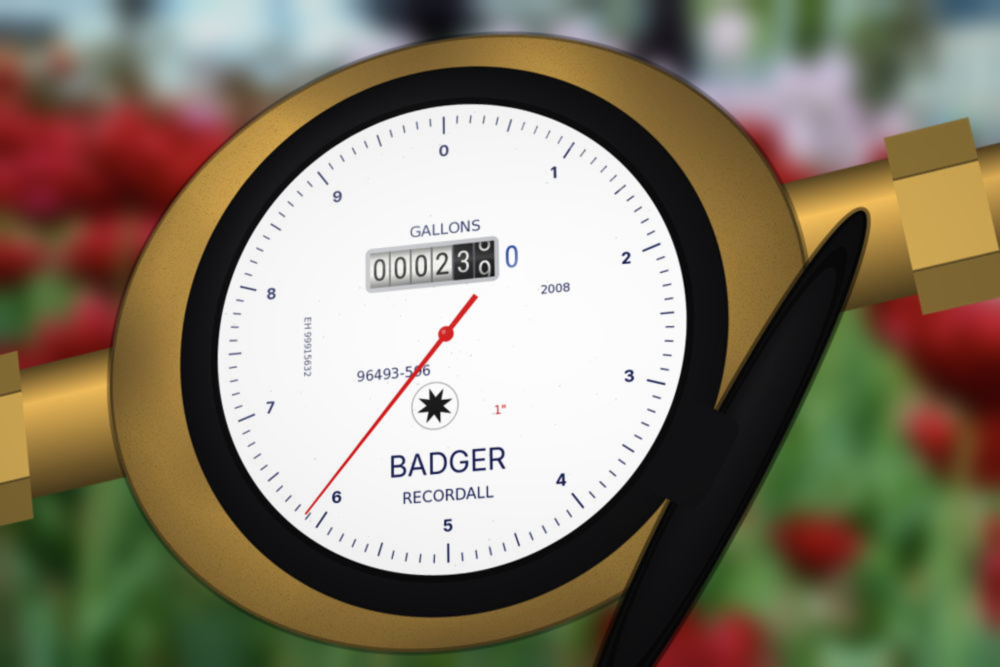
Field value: gal 2386.1
